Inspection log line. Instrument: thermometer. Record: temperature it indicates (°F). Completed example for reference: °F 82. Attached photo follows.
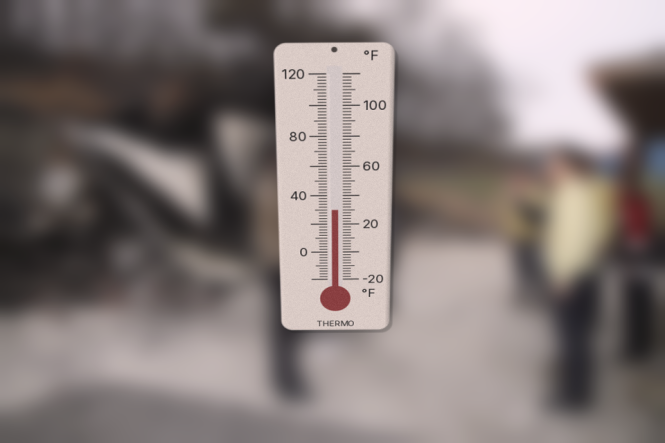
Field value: °F 30
